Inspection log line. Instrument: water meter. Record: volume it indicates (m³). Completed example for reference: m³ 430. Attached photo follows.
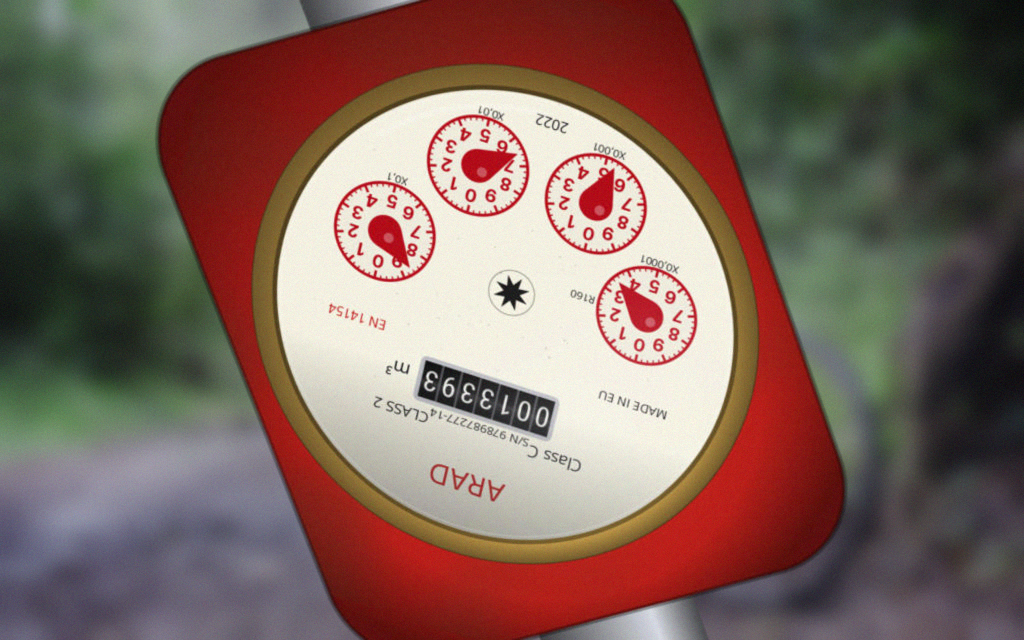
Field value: m³ 13393.8653
